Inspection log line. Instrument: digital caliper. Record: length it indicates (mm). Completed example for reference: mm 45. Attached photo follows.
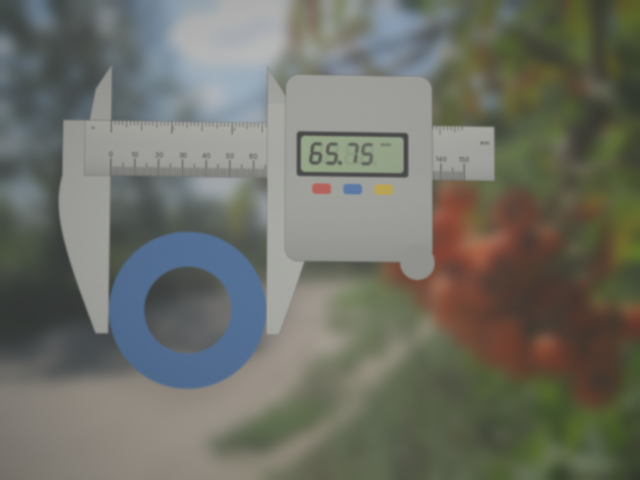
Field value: mm 65.75
